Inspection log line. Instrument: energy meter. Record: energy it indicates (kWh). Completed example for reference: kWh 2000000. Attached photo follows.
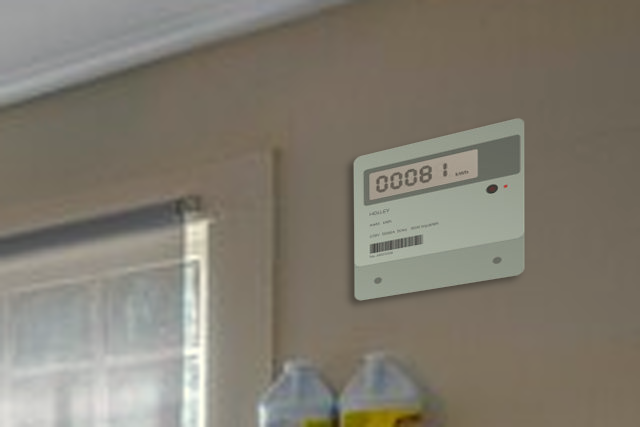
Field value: kWh 81
